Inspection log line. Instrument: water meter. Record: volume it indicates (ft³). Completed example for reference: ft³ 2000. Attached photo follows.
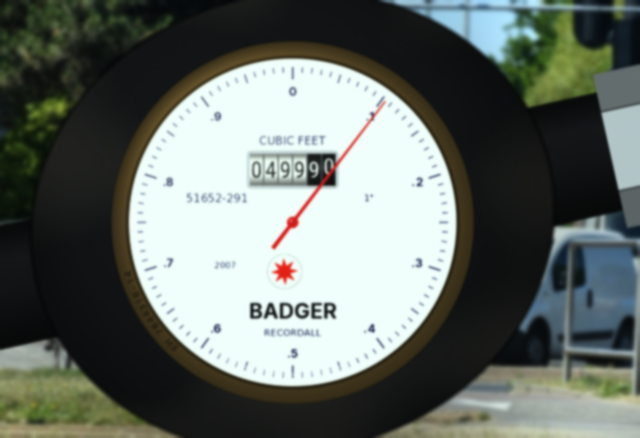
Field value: ft³ 49990.10
